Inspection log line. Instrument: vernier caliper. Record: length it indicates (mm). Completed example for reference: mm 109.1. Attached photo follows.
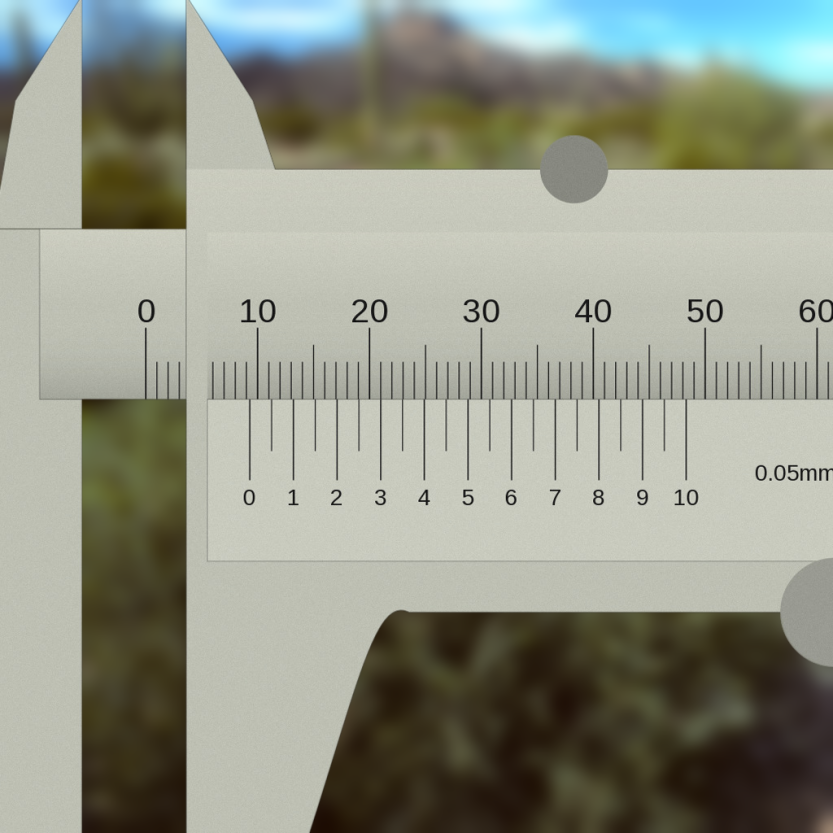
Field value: mm 9.3
